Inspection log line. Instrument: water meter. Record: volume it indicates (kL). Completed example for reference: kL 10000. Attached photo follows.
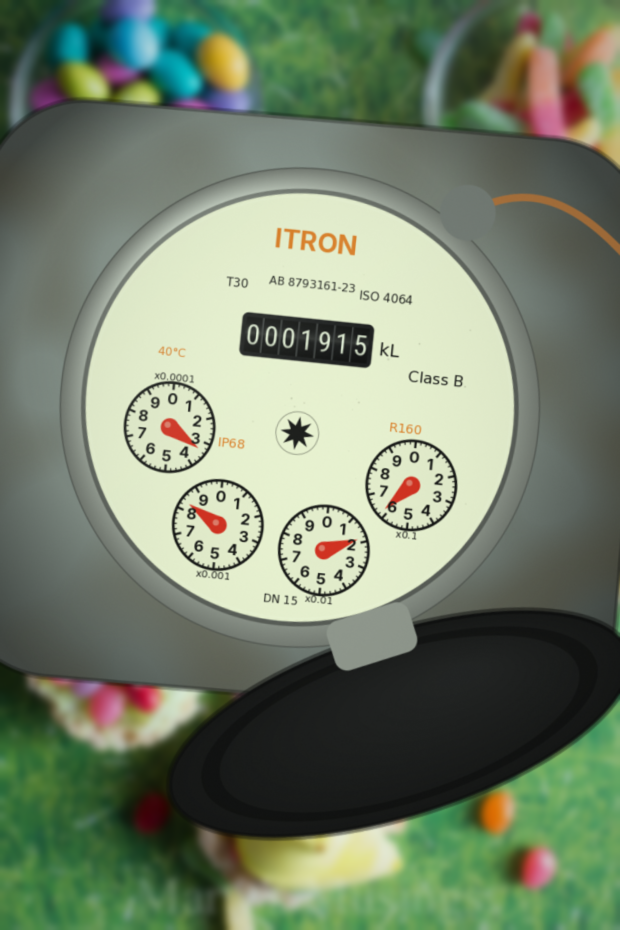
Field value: kL 1915.6183
